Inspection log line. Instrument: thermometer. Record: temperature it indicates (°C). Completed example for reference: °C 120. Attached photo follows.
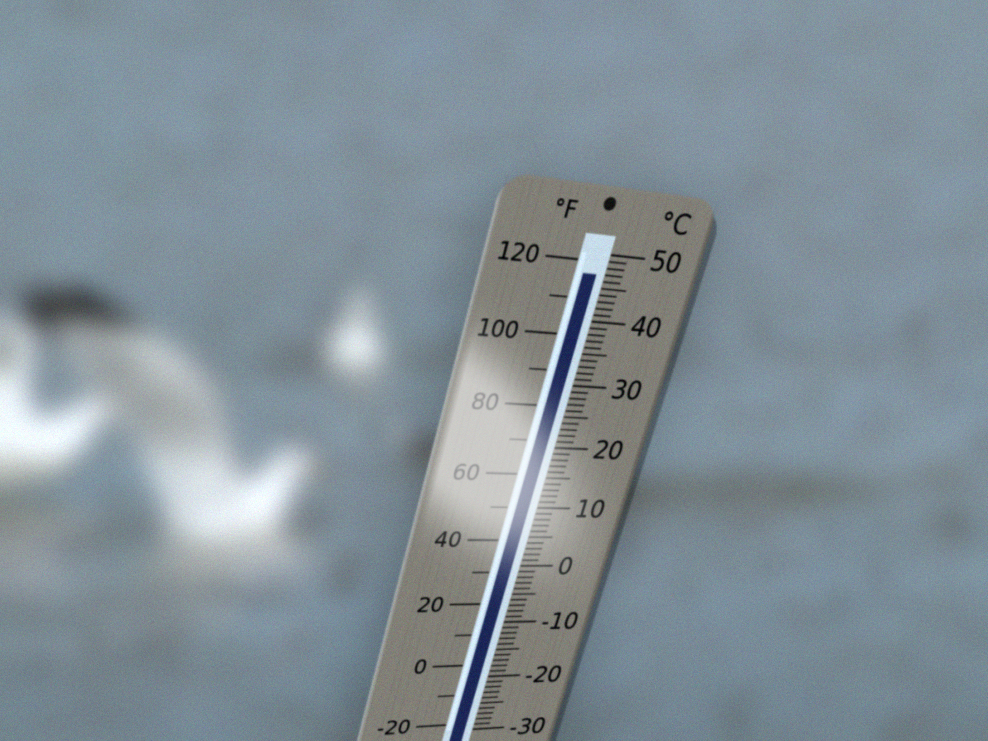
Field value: °C 47
